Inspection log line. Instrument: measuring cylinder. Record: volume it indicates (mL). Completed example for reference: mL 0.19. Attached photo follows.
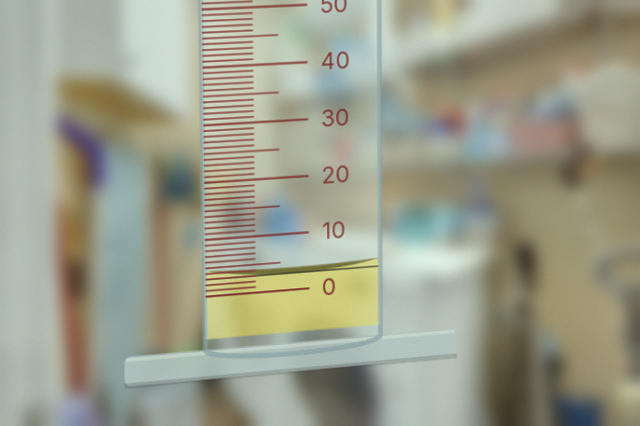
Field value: mL 3
